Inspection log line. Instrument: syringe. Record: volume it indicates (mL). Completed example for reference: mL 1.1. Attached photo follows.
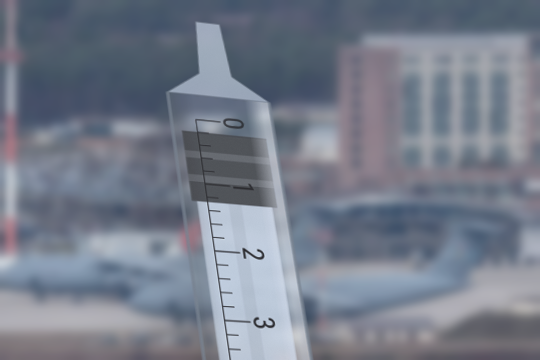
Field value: mL 0.2
